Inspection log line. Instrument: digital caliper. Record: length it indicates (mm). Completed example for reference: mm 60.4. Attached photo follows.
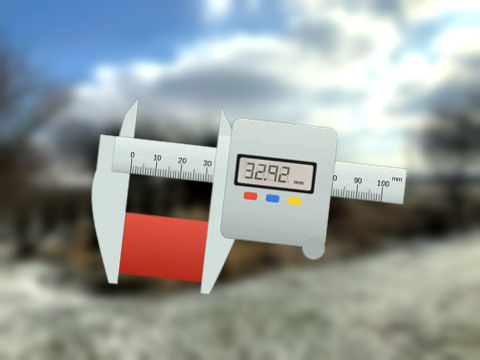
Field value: mm 32.92
